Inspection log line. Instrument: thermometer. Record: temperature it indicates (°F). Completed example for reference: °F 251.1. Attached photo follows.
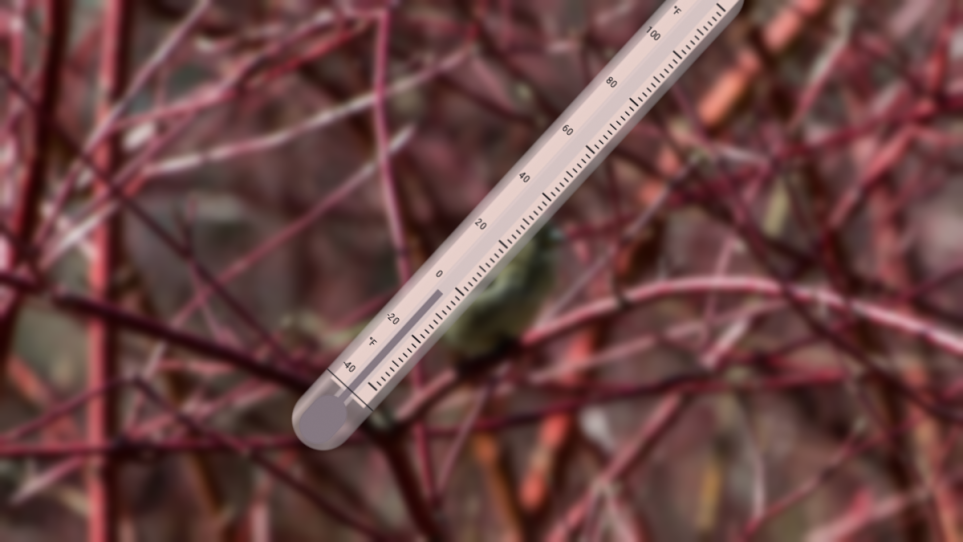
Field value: °F -4
